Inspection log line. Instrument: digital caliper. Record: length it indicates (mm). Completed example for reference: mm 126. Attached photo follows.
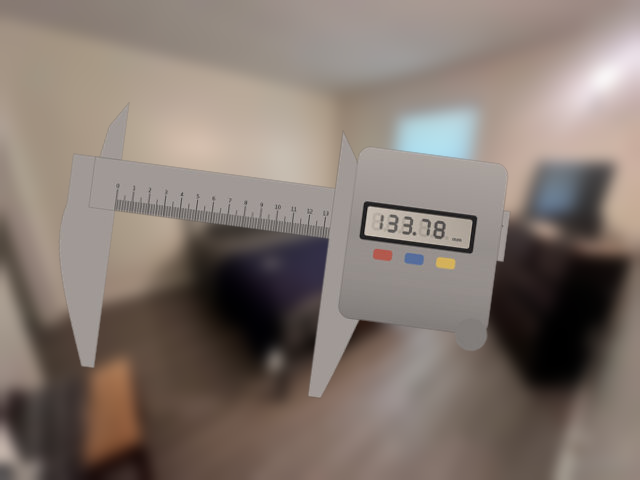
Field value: mm 133.78
